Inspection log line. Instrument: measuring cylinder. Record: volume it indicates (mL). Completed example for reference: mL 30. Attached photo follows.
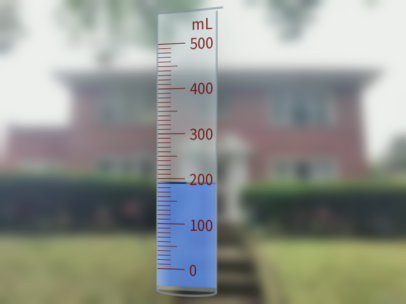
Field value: mL 190
